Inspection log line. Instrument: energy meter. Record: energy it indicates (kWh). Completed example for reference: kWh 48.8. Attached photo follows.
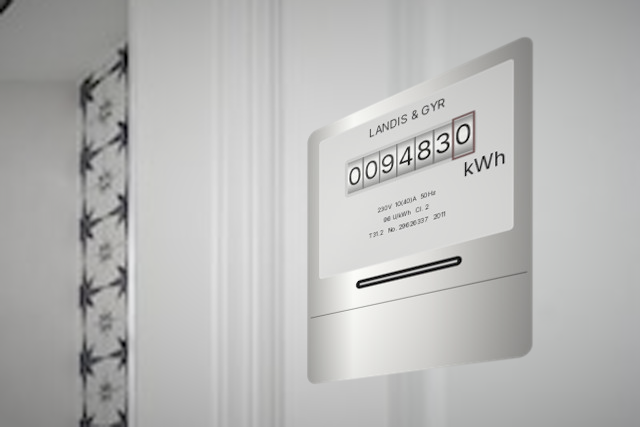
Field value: kWh 9483.0
